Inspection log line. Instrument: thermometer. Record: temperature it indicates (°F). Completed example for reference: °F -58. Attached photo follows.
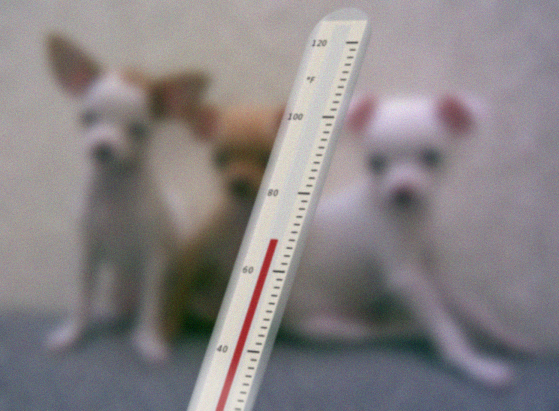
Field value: °F 68
